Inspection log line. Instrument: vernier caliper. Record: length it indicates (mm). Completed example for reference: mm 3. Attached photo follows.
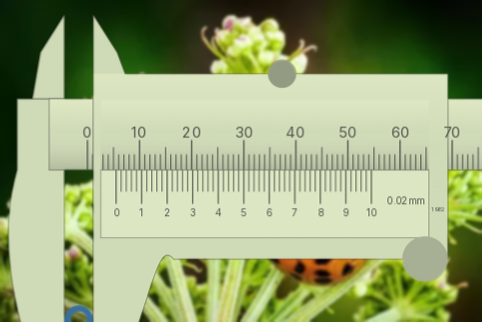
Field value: mm 5.5
